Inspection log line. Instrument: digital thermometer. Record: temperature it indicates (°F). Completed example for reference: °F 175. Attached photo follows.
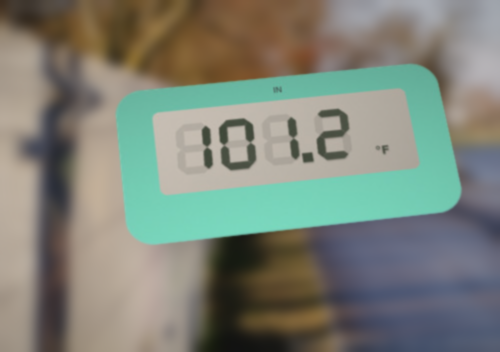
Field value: °F 101.2
